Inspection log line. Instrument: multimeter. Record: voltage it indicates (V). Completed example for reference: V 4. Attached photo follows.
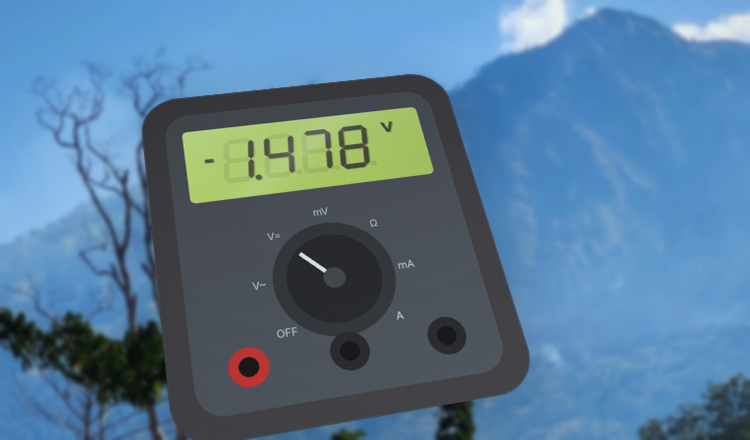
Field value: V -1.478
